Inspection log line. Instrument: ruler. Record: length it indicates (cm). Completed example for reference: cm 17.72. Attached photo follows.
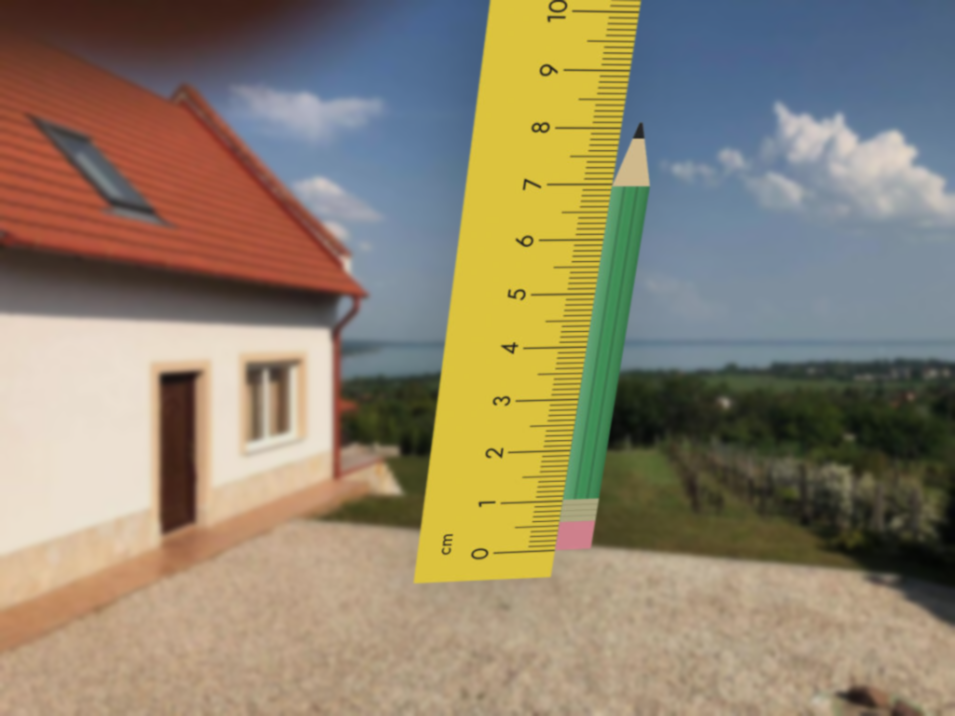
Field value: cm 8.1
